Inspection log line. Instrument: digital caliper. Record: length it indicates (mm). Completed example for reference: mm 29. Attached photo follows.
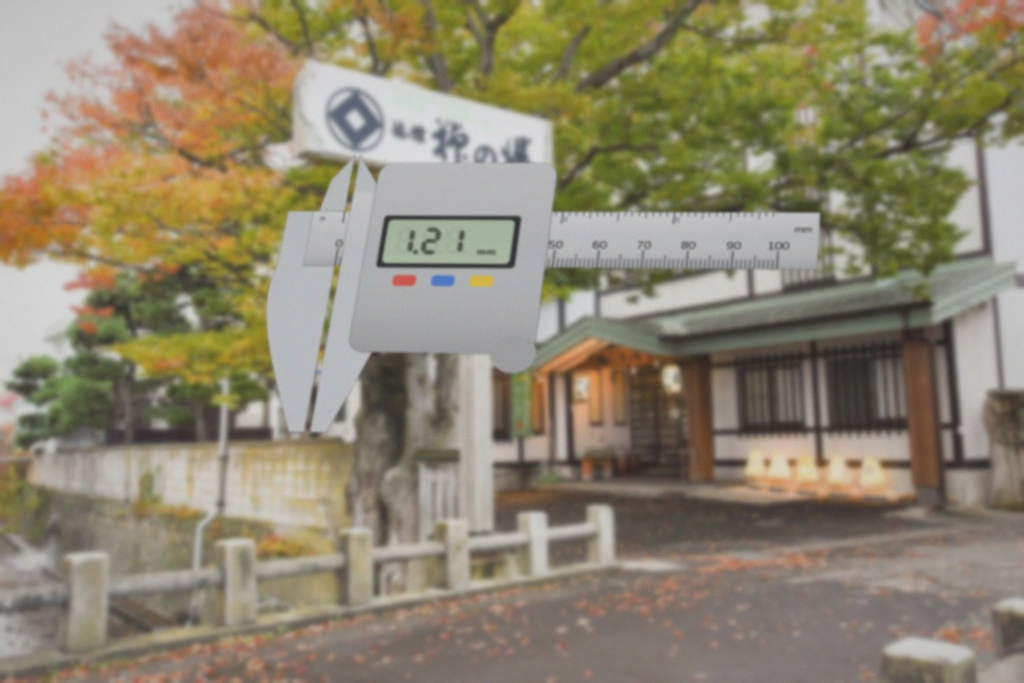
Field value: mm 1.21
